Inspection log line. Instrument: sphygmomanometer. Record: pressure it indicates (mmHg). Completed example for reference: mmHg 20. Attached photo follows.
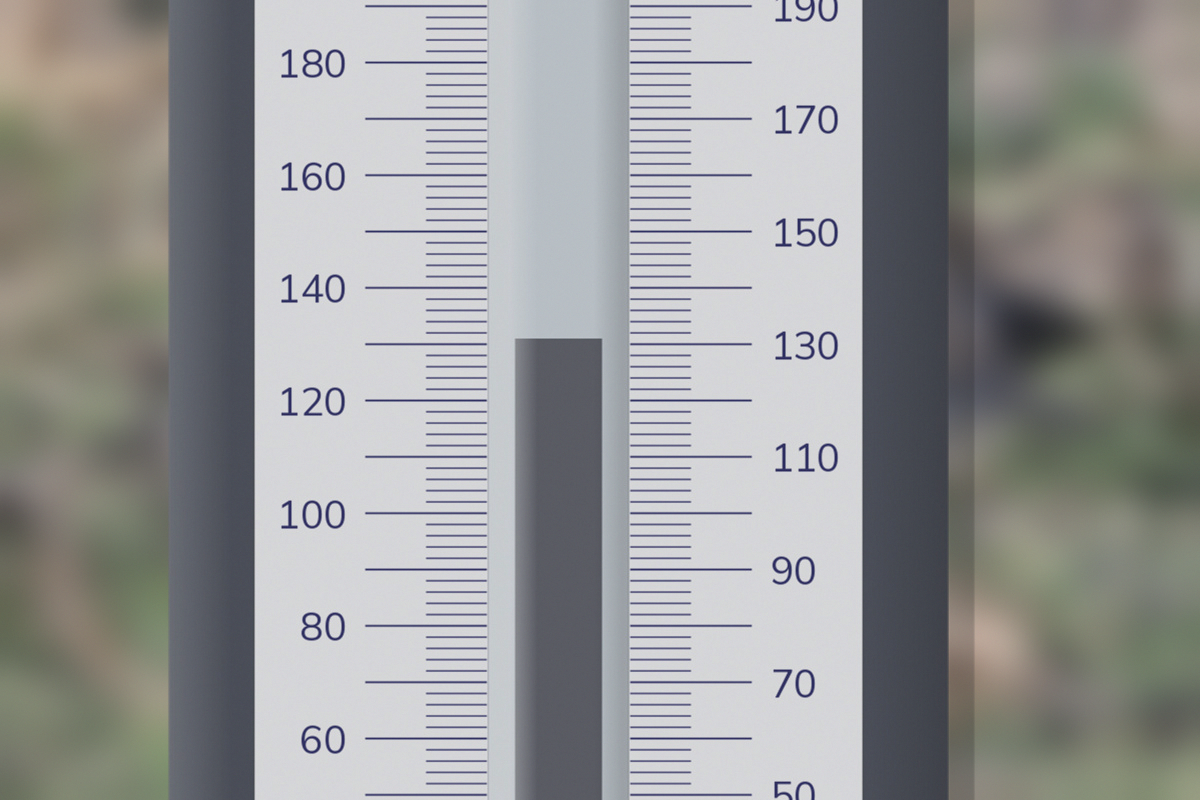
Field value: mmHg 131
